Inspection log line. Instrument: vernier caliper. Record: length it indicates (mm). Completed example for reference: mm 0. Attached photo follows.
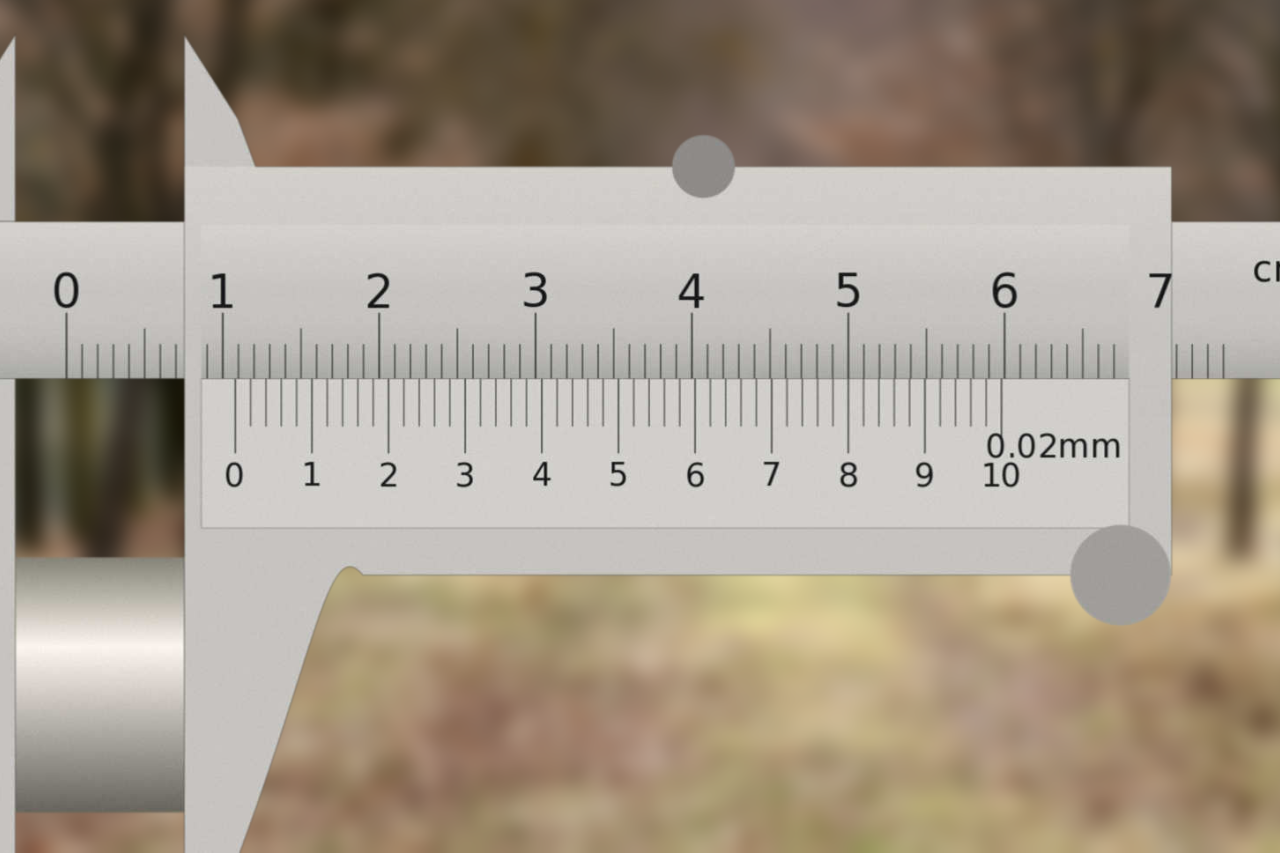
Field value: mm 10.8
